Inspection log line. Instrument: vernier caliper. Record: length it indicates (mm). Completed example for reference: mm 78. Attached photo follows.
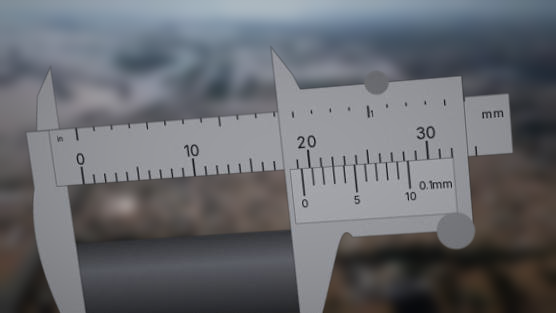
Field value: mm 19.3
